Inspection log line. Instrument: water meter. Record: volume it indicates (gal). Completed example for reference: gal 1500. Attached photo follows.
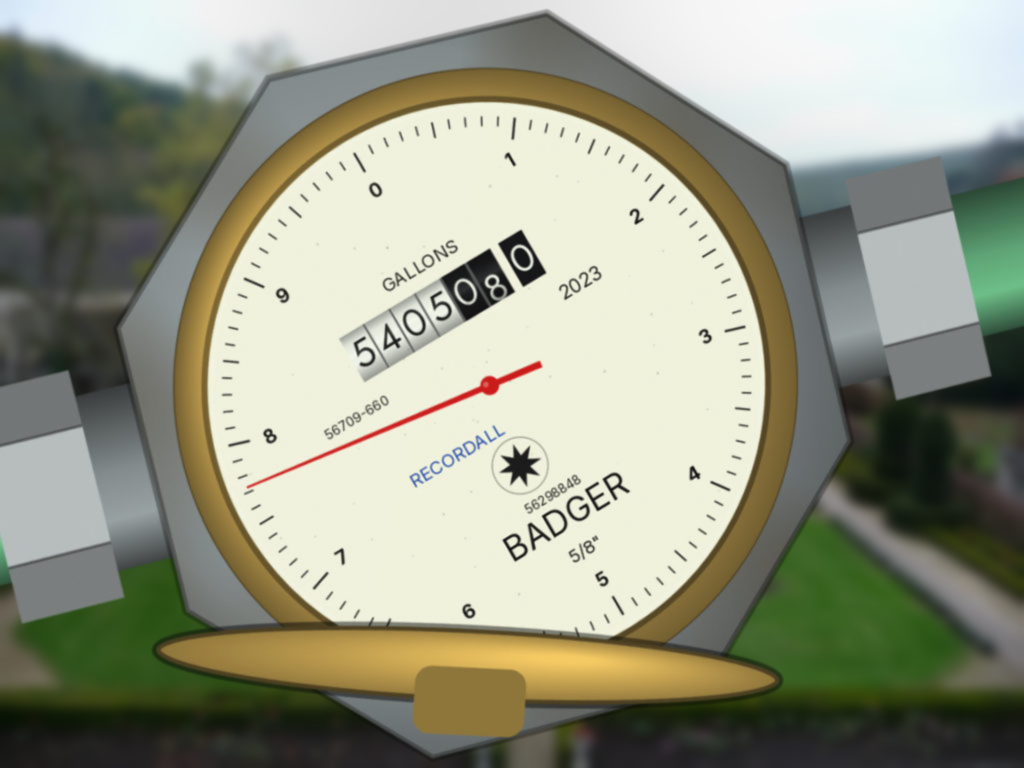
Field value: gal 5405077.7
